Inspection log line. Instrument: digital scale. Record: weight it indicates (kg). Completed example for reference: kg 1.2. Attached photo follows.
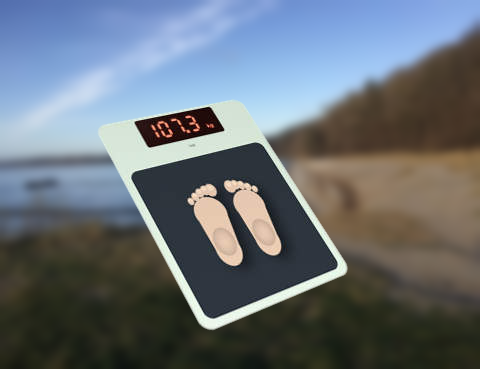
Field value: kg 107.3
